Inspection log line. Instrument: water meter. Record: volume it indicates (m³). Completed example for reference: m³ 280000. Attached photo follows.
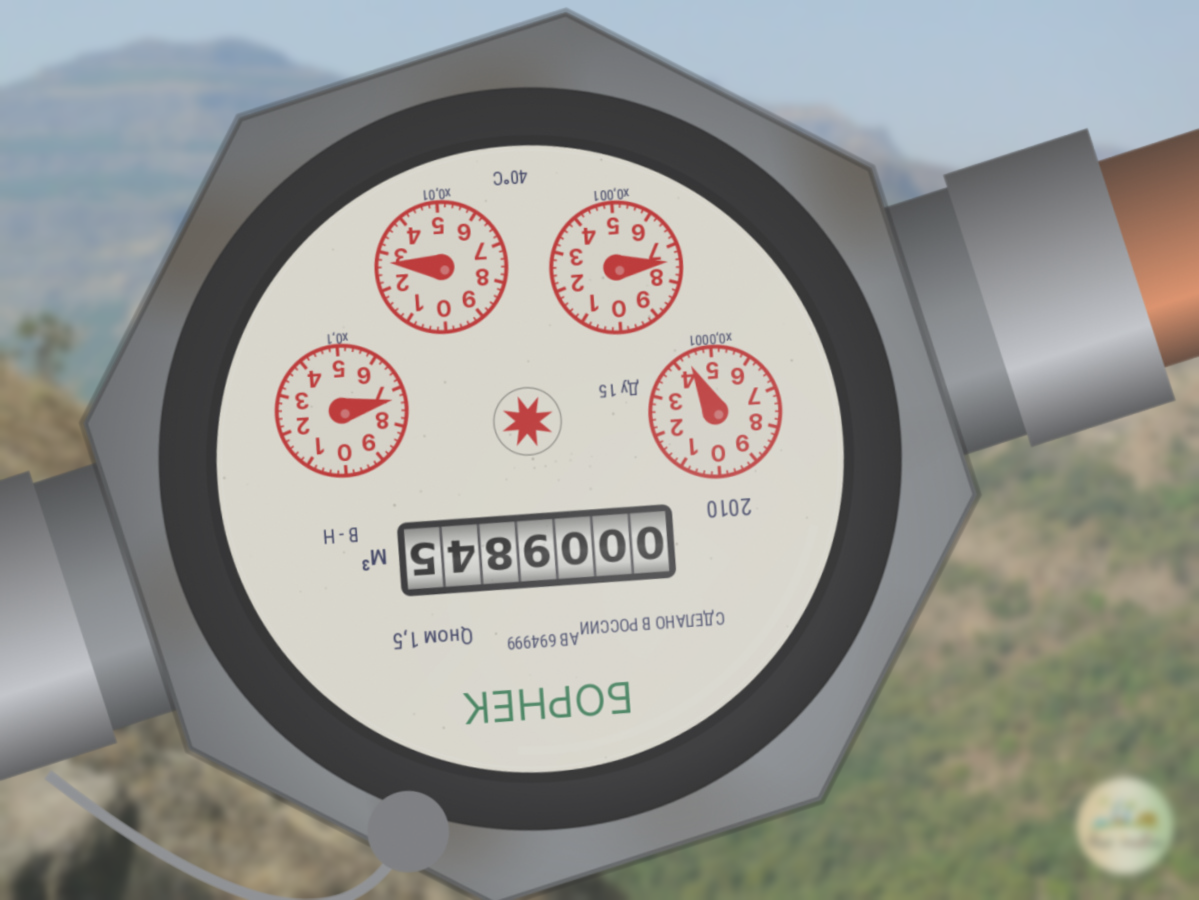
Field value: m³ 9845.7274
